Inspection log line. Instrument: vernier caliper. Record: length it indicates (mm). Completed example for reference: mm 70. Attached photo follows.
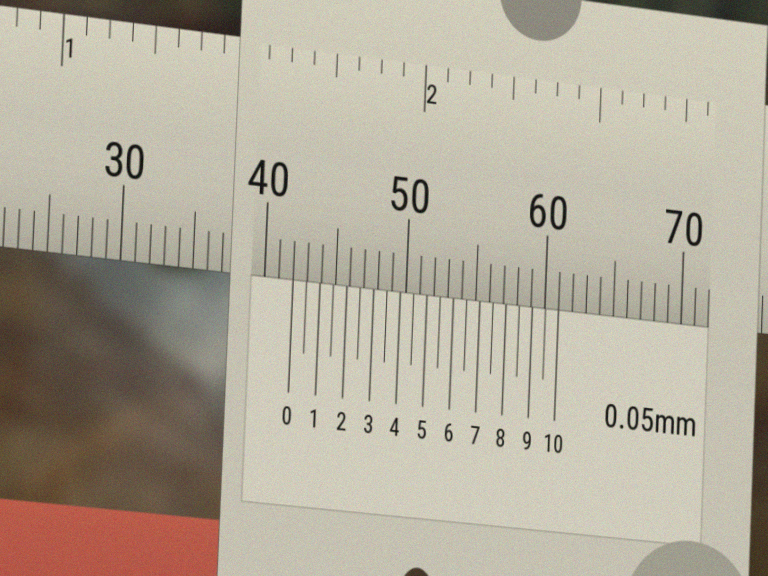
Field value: mm 42.0
